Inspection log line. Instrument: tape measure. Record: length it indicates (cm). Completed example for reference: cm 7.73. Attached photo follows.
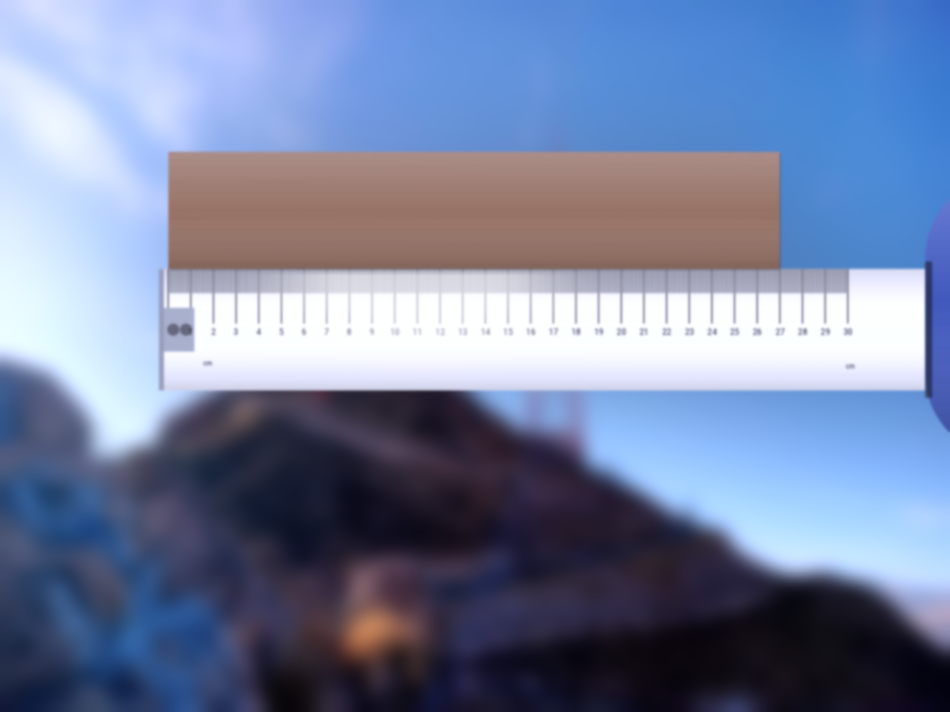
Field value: cm 27
